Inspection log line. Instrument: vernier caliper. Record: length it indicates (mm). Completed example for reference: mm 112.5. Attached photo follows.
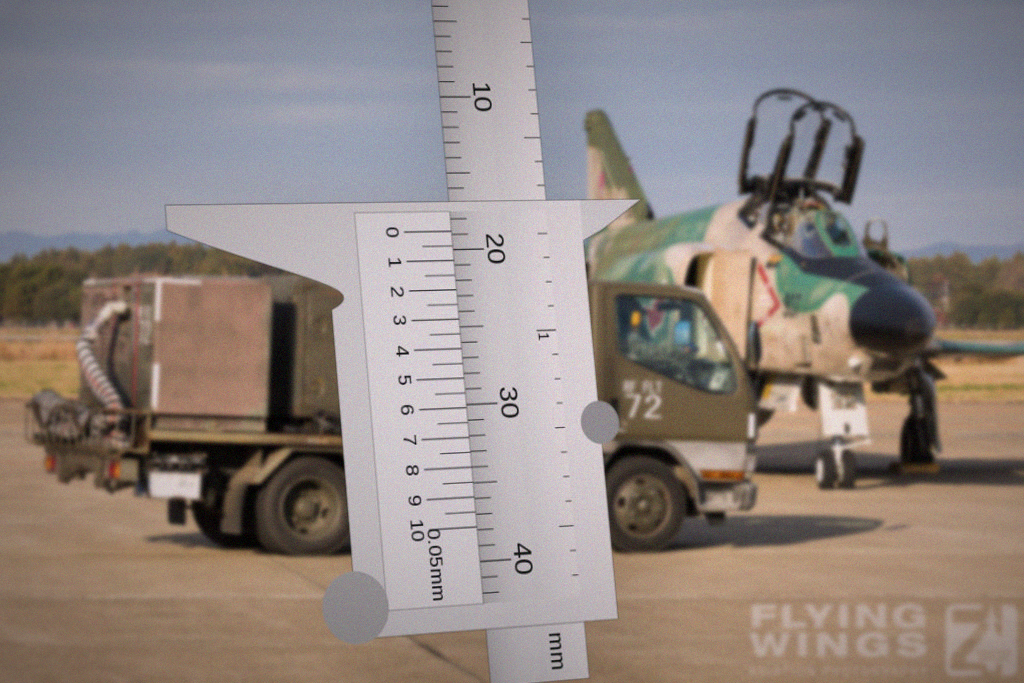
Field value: mm 18.8
